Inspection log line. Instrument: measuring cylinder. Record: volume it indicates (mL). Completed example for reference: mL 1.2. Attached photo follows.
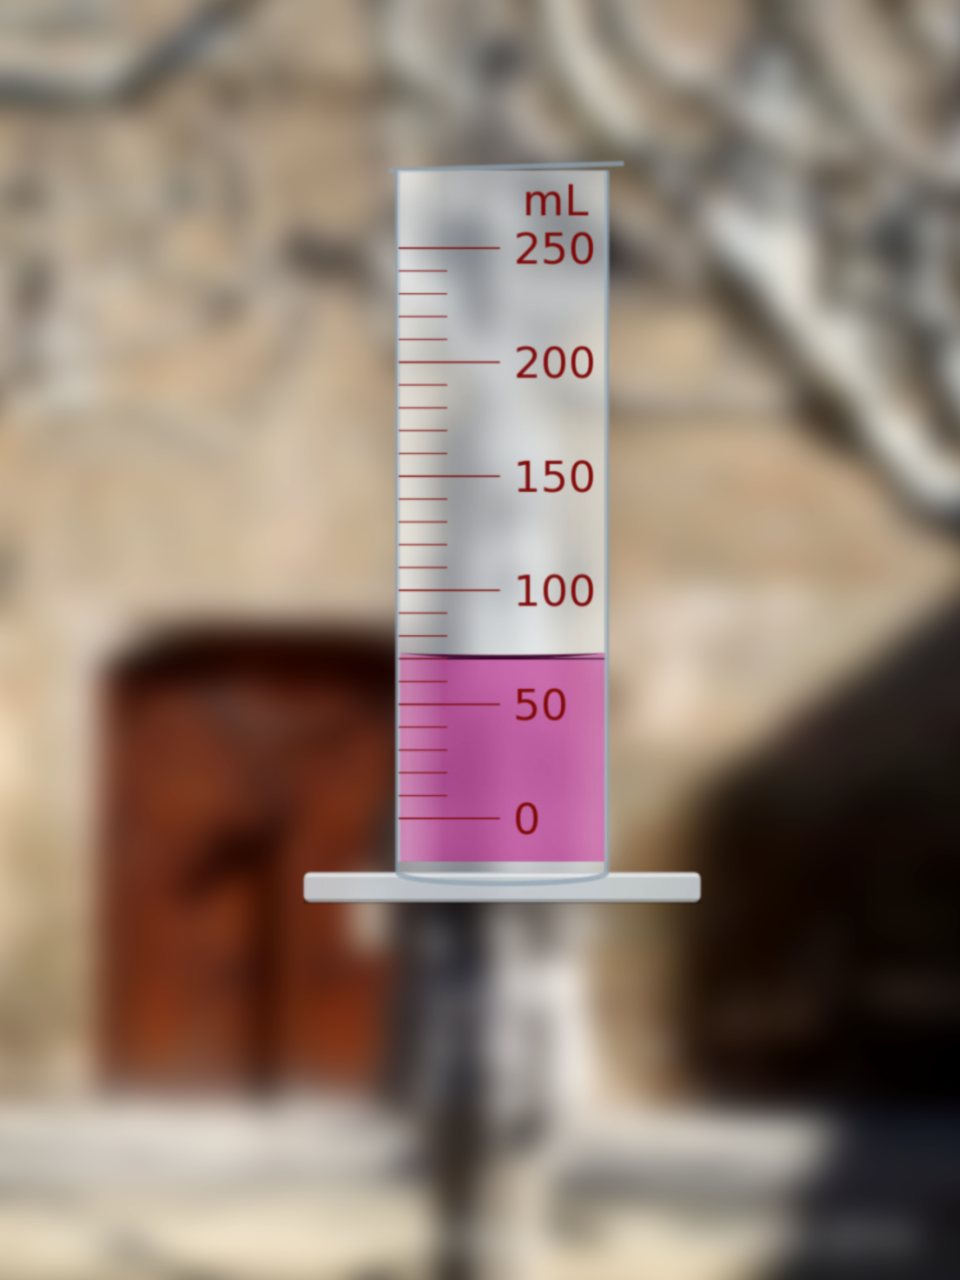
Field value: mL 70
